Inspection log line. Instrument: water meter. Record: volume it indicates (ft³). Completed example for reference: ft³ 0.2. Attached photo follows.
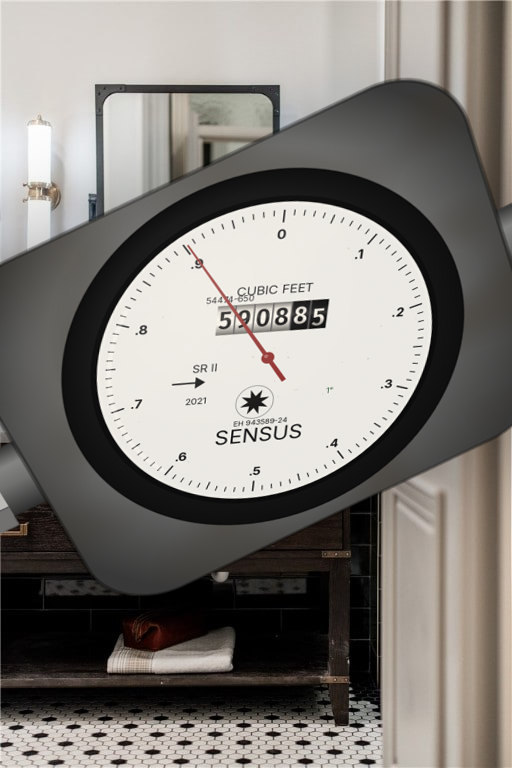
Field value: ft³ 590884.90
